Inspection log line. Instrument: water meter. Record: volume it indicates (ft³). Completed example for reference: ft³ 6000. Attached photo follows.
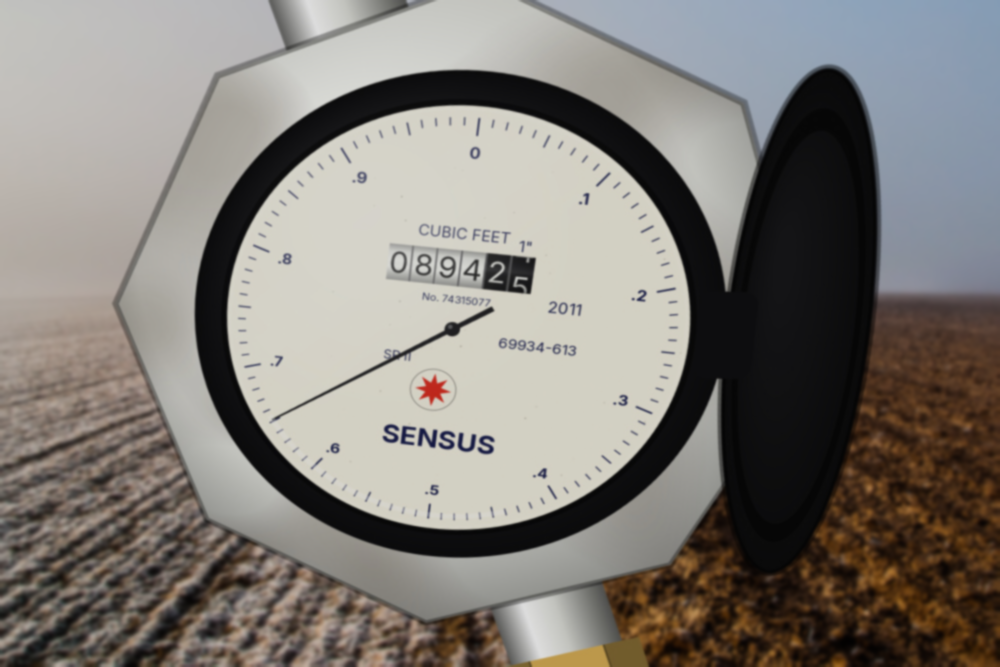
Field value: ft³ 89424.65
